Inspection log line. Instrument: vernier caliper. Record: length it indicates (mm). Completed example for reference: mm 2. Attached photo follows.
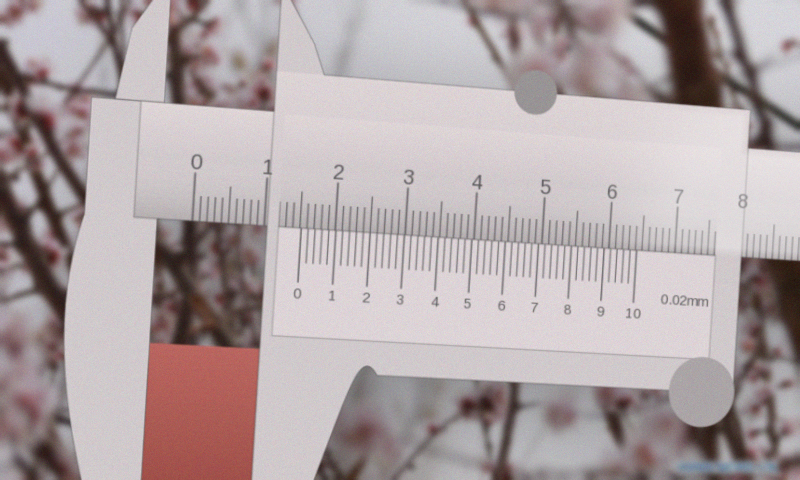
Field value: mm 15.2
